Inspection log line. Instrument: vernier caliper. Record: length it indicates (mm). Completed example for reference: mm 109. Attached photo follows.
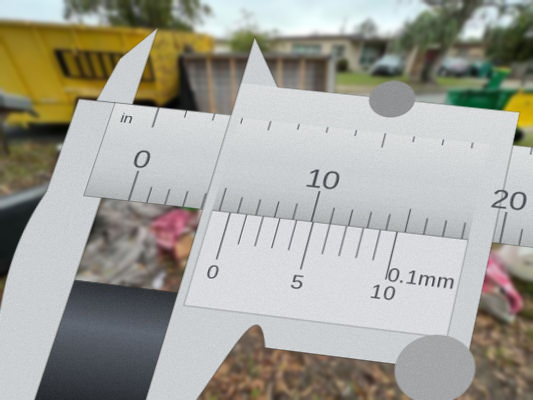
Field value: mm 5.6
